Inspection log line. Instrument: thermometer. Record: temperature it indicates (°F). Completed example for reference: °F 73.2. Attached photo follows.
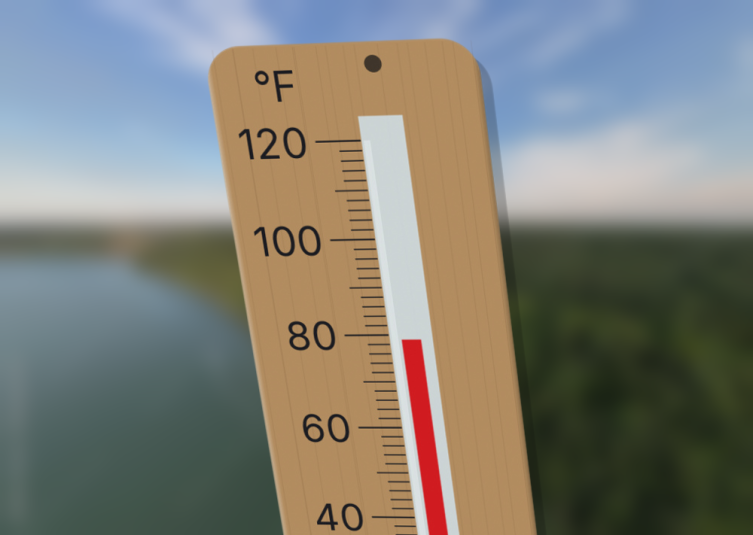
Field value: °F 79
